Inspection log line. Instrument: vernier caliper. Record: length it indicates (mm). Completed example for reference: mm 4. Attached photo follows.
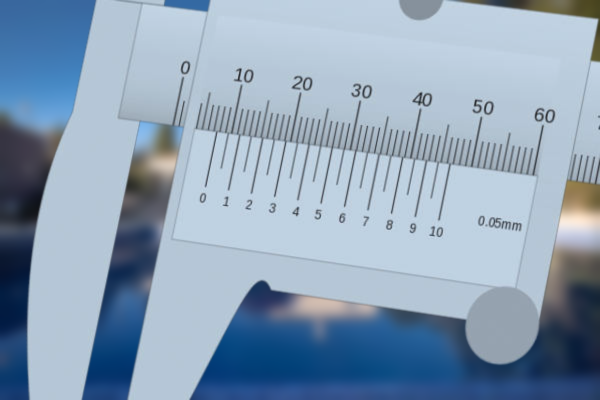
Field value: mm 7.5
